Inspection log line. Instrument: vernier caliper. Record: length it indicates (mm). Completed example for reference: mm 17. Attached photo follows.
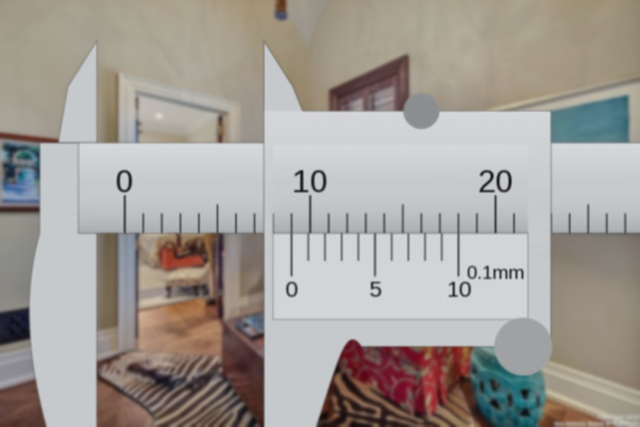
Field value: mm 9.0
